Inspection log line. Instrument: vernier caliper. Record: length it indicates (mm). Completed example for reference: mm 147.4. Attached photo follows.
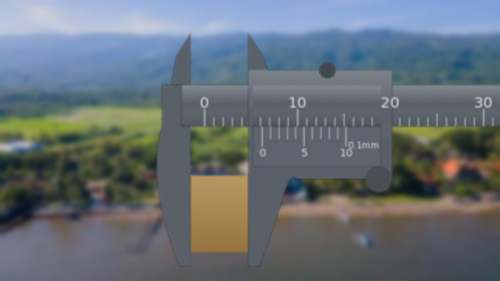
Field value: mm 6.2
